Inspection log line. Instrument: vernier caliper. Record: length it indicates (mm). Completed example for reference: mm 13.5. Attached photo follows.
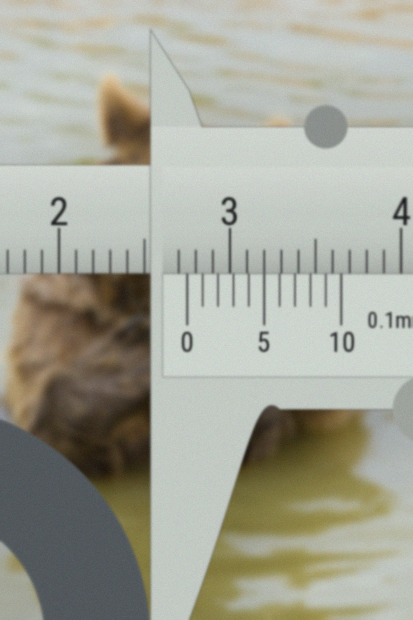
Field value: mm 27.5
